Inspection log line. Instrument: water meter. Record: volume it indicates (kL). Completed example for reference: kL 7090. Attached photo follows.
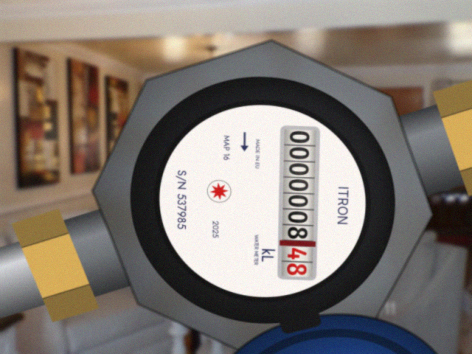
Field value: kL 8.48
